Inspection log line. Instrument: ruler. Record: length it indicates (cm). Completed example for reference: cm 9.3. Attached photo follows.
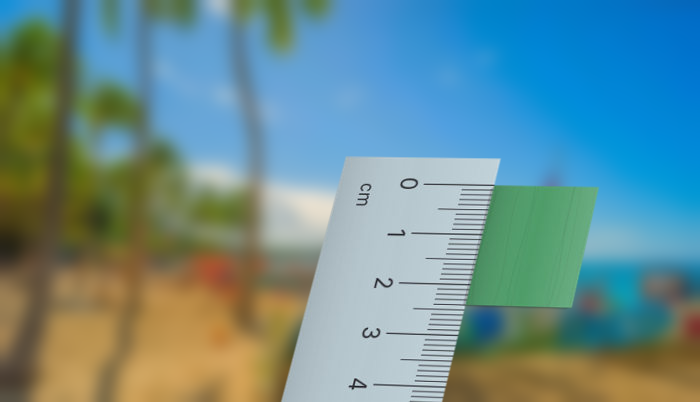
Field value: cm 2.4
